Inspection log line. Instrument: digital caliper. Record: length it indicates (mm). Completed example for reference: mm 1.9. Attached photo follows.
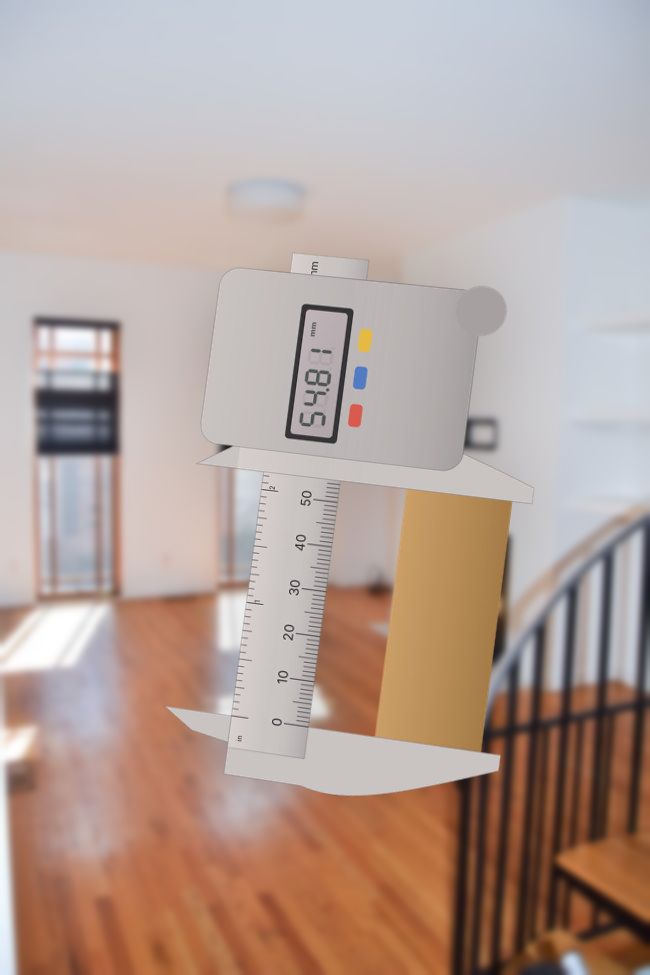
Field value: mm 54.81
